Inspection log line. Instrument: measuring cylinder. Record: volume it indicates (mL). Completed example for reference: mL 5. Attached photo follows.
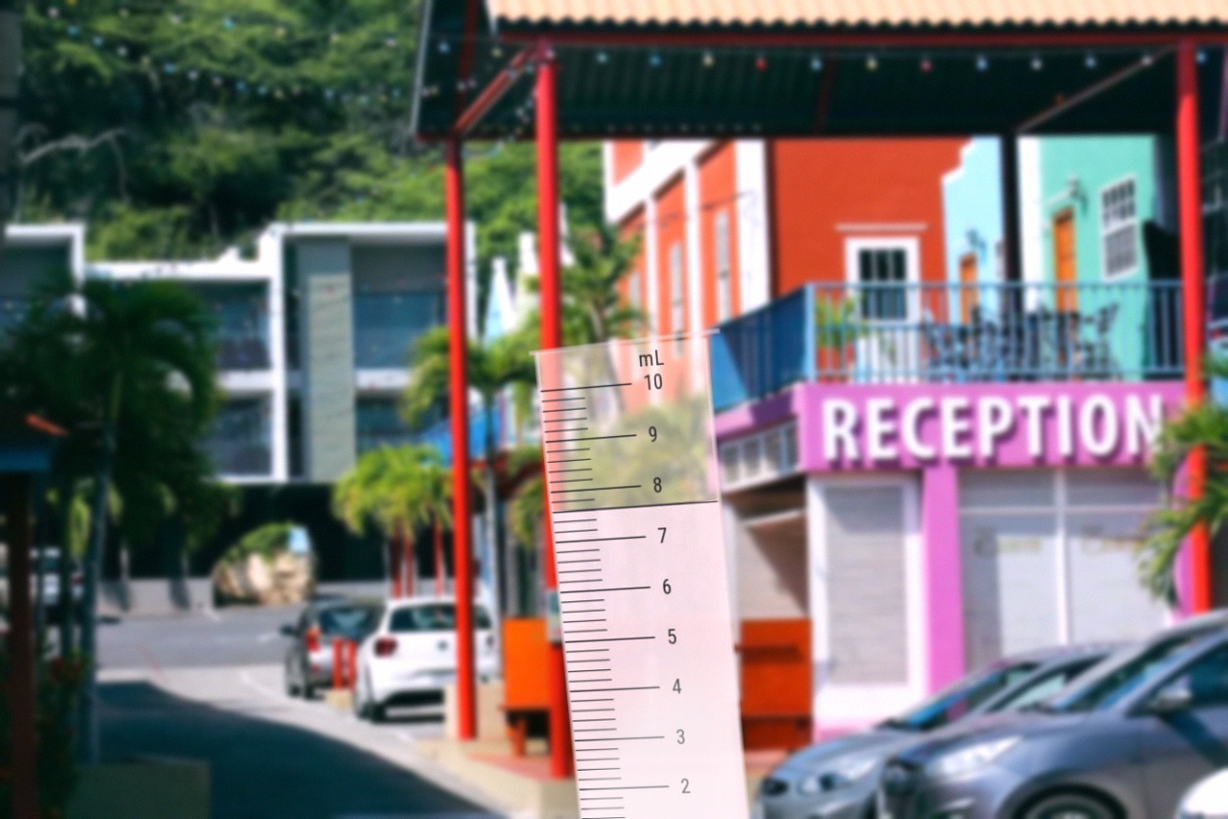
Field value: mL 7.6
